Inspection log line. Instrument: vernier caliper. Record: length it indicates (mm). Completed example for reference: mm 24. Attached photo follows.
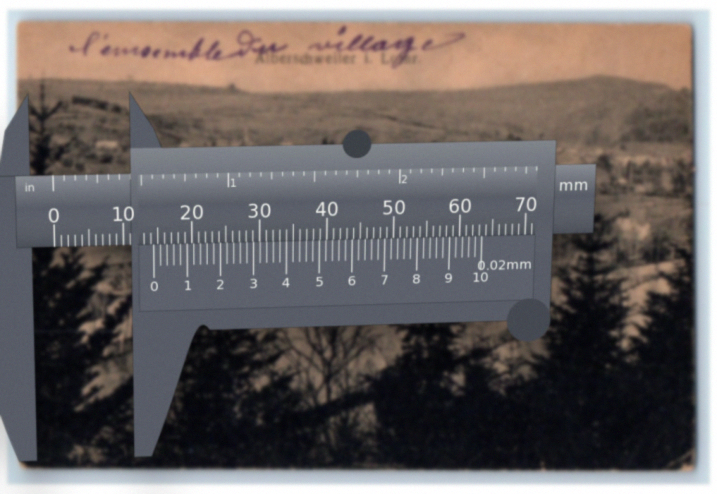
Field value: mm 14.4
